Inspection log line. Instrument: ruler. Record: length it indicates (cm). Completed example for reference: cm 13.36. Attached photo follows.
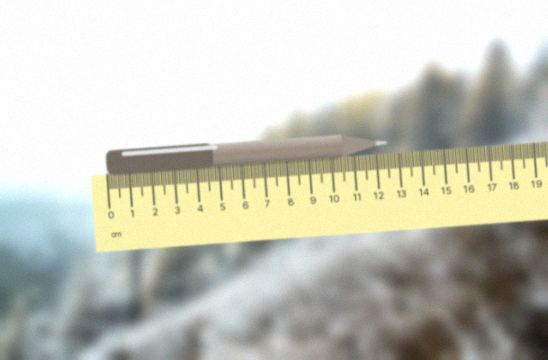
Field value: cm 12.5
